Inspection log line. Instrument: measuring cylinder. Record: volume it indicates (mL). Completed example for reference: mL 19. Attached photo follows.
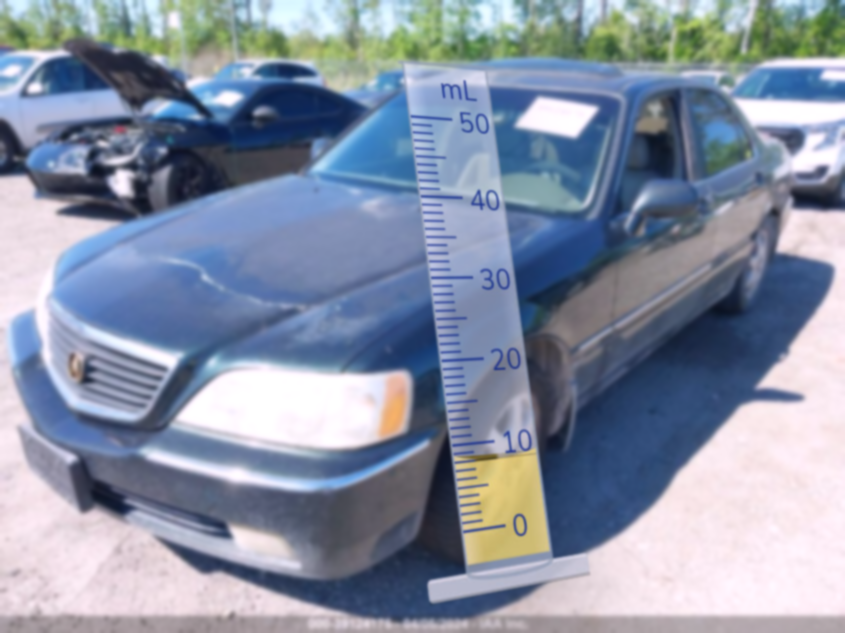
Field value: mL 8
